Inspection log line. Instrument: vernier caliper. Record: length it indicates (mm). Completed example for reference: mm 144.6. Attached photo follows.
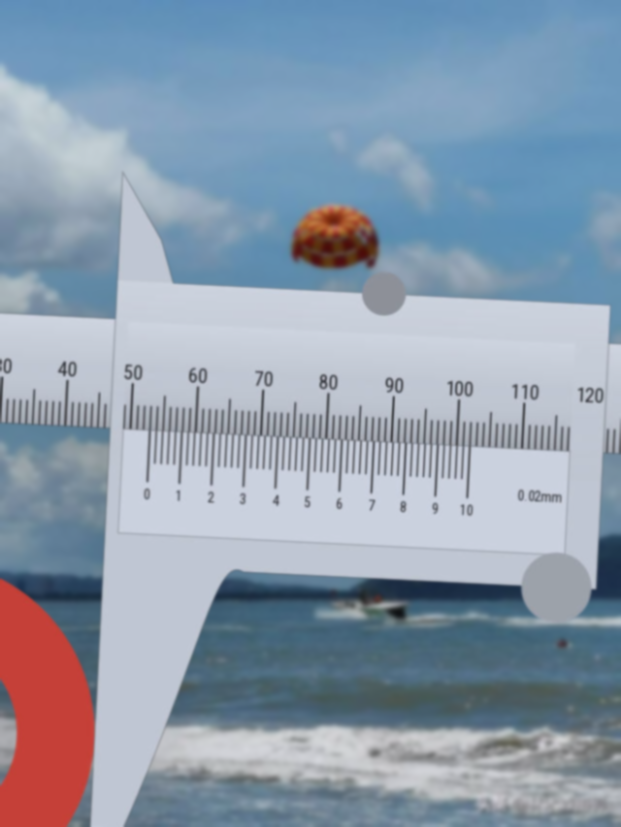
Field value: mm 53.0
